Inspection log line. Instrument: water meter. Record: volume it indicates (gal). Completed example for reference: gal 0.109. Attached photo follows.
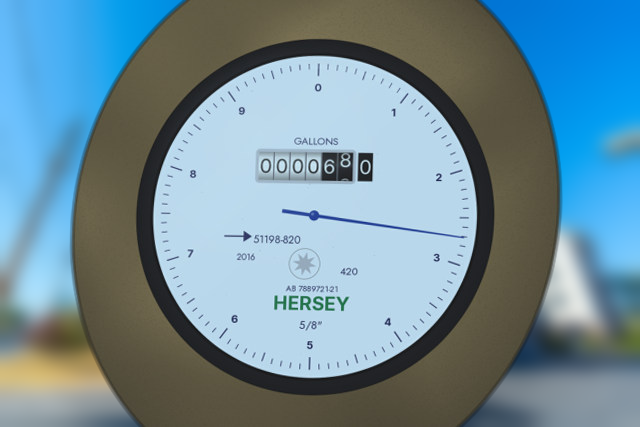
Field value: gal 682.7
